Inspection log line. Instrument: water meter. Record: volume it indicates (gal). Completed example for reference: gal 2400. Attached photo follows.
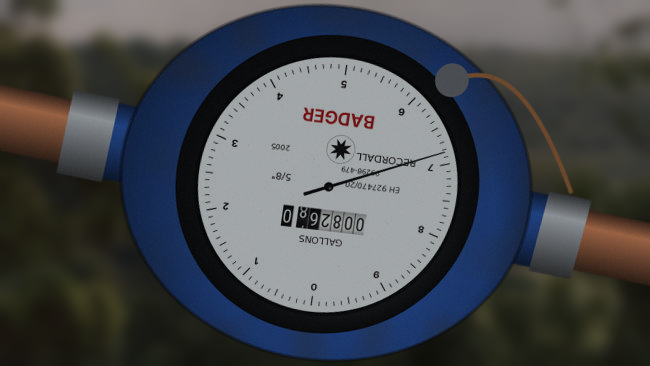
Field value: gal 82676.8
